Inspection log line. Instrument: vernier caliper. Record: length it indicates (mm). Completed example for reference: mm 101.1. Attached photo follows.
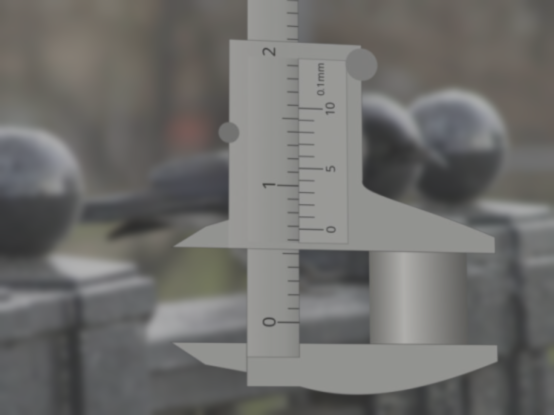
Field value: mm 6.8
